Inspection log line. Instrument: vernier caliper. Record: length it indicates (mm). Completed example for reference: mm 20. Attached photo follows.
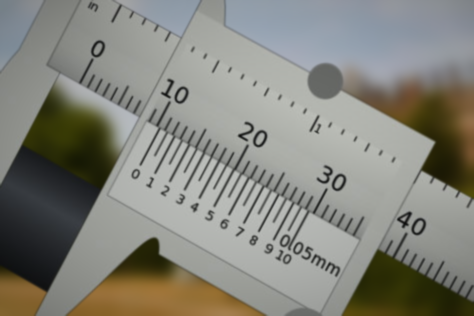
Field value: mm 10.4
